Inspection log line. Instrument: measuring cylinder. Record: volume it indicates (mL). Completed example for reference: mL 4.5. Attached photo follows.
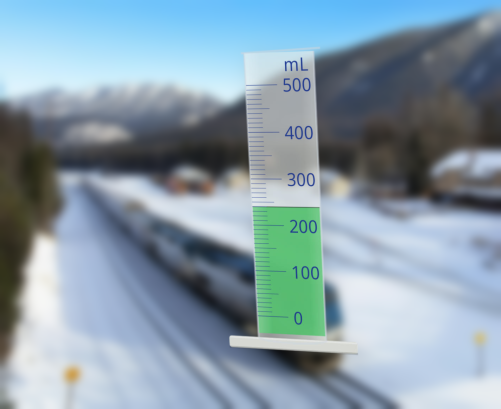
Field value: mL 240
